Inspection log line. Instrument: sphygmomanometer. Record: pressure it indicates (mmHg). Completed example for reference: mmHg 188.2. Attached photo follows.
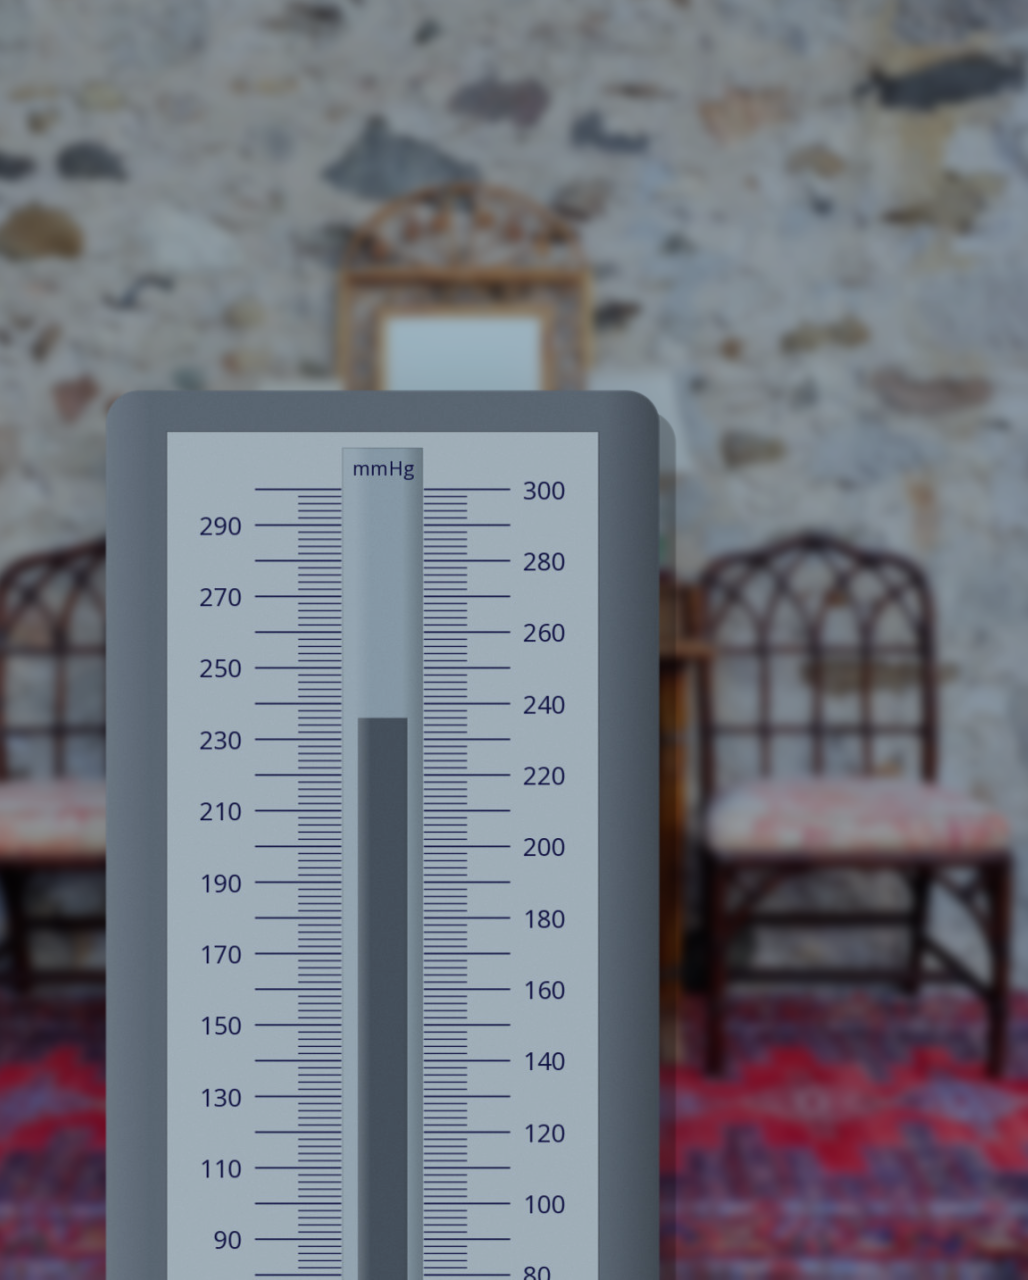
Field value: mmHg 236
